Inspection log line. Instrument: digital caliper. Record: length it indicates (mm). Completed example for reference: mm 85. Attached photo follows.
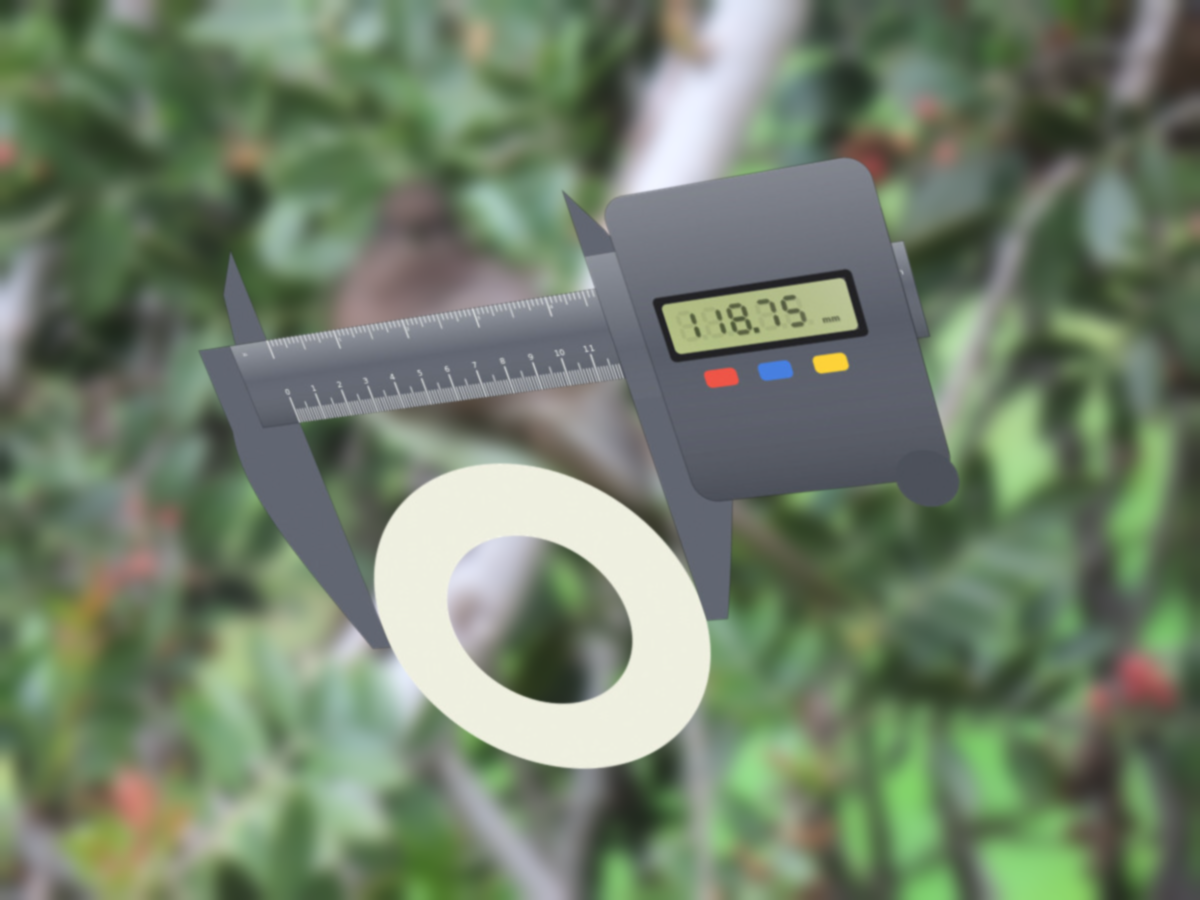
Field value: mm 118.75
